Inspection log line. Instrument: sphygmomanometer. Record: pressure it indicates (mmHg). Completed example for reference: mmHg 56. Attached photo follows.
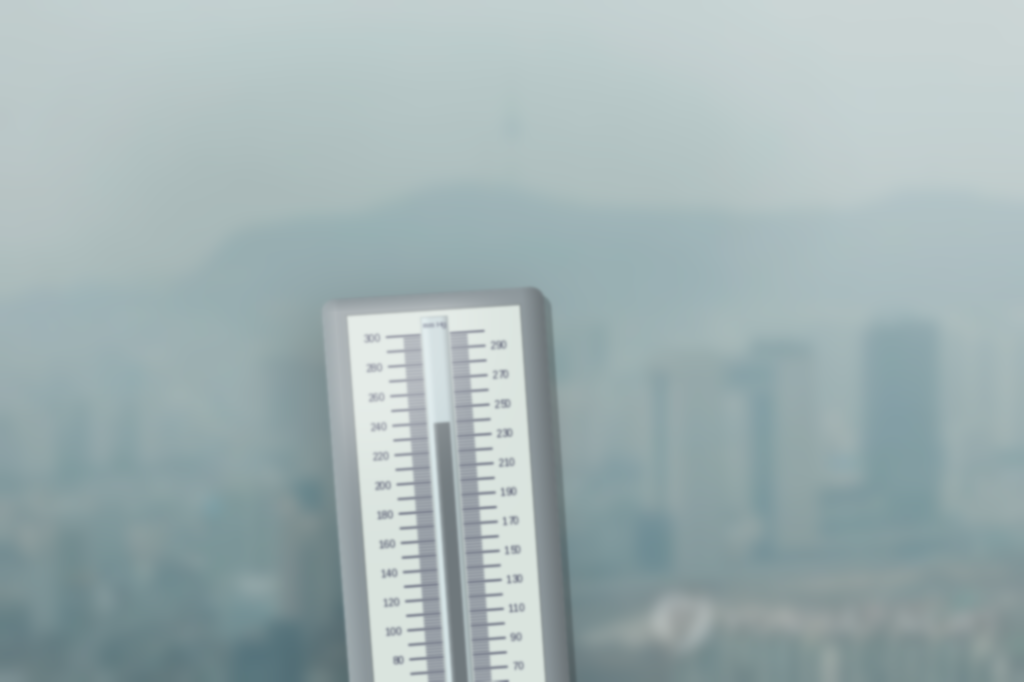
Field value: mmHg 240
